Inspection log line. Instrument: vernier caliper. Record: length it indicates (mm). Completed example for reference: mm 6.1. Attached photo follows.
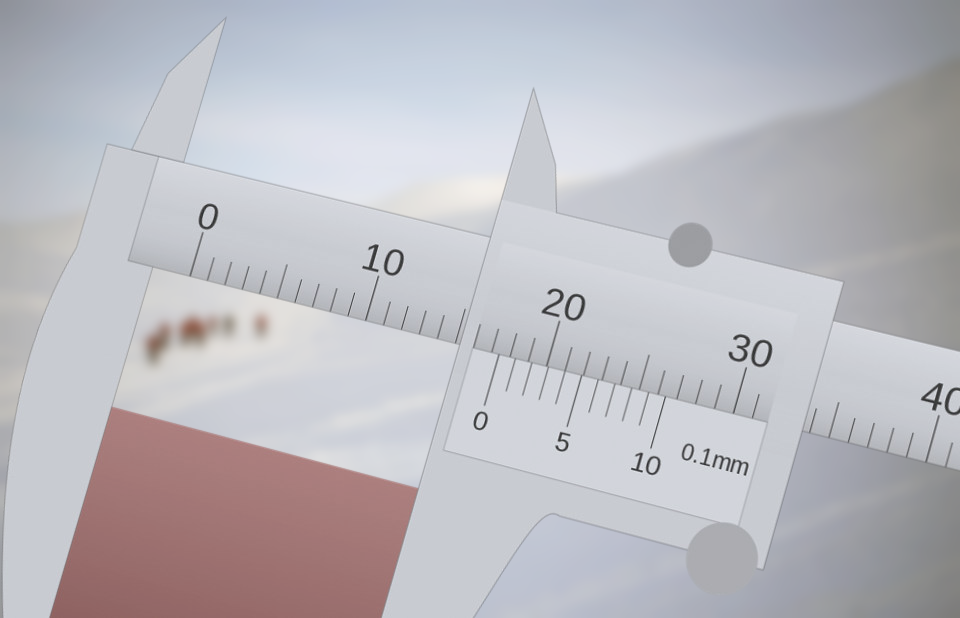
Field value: mm 17.4
